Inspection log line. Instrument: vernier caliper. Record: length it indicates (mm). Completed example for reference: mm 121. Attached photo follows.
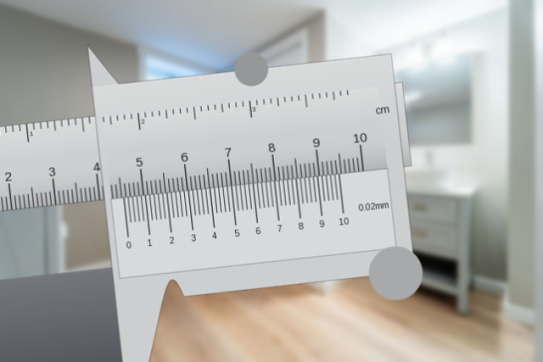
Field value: mm 45.5
